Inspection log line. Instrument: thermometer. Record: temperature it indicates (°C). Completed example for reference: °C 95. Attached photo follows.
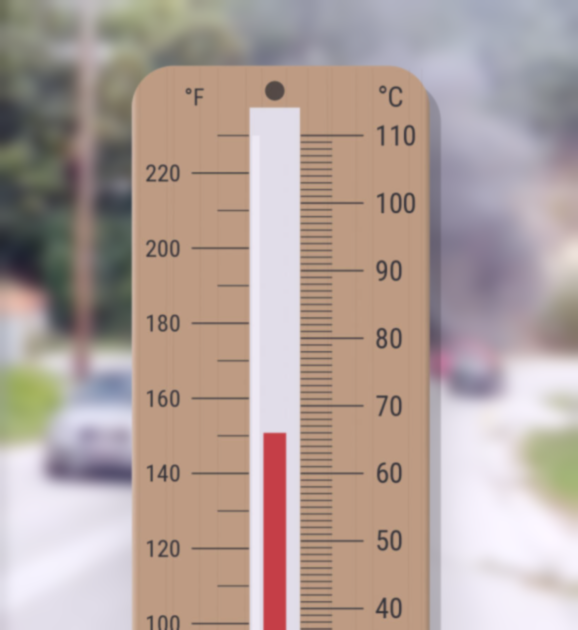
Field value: °C 66
